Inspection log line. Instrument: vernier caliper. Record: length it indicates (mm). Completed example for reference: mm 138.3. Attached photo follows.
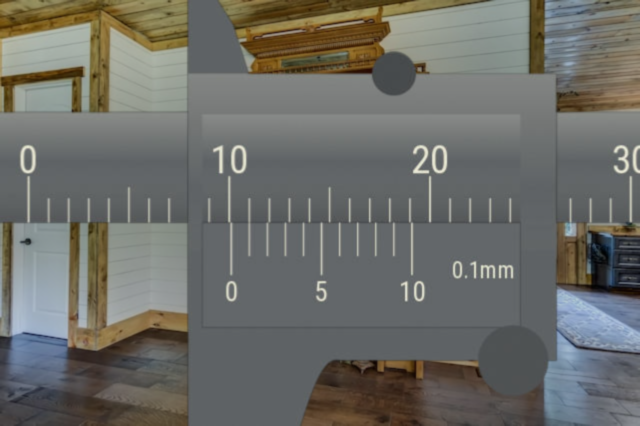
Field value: mm 10.1
